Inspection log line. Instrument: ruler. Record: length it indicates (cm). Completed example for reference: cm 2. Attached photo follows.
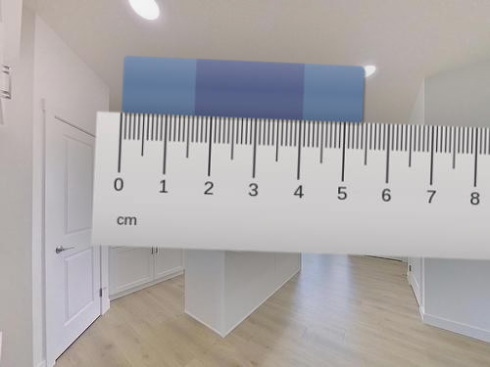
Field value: cm 5.4
